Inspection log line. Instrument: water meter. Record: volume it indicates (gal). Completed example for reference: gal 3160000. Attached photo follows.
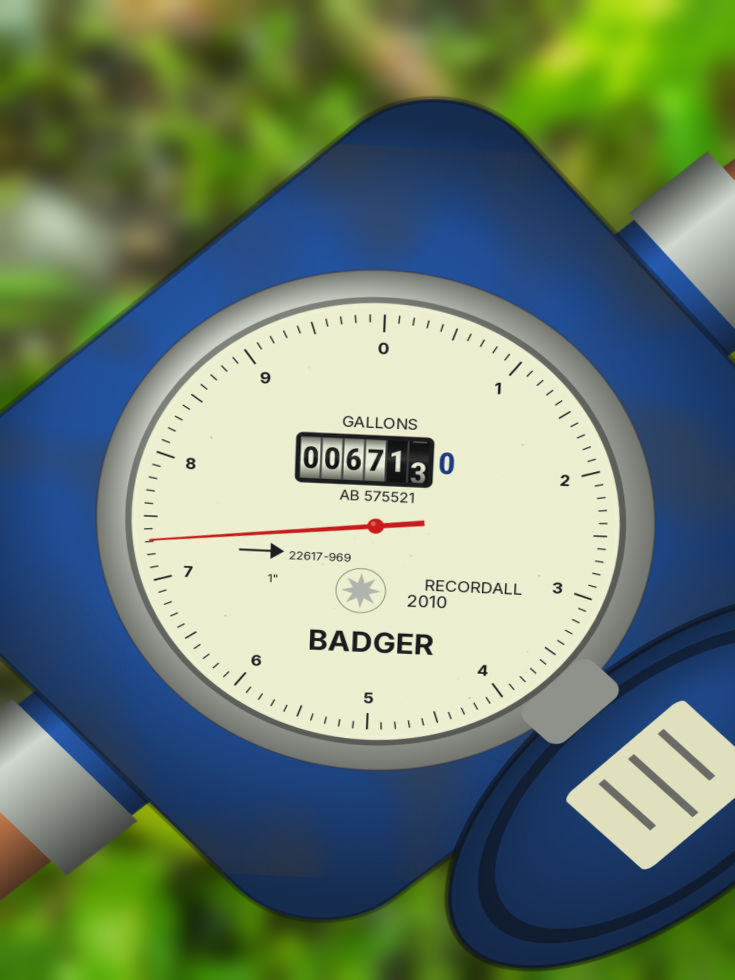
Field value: gal 67127.3
